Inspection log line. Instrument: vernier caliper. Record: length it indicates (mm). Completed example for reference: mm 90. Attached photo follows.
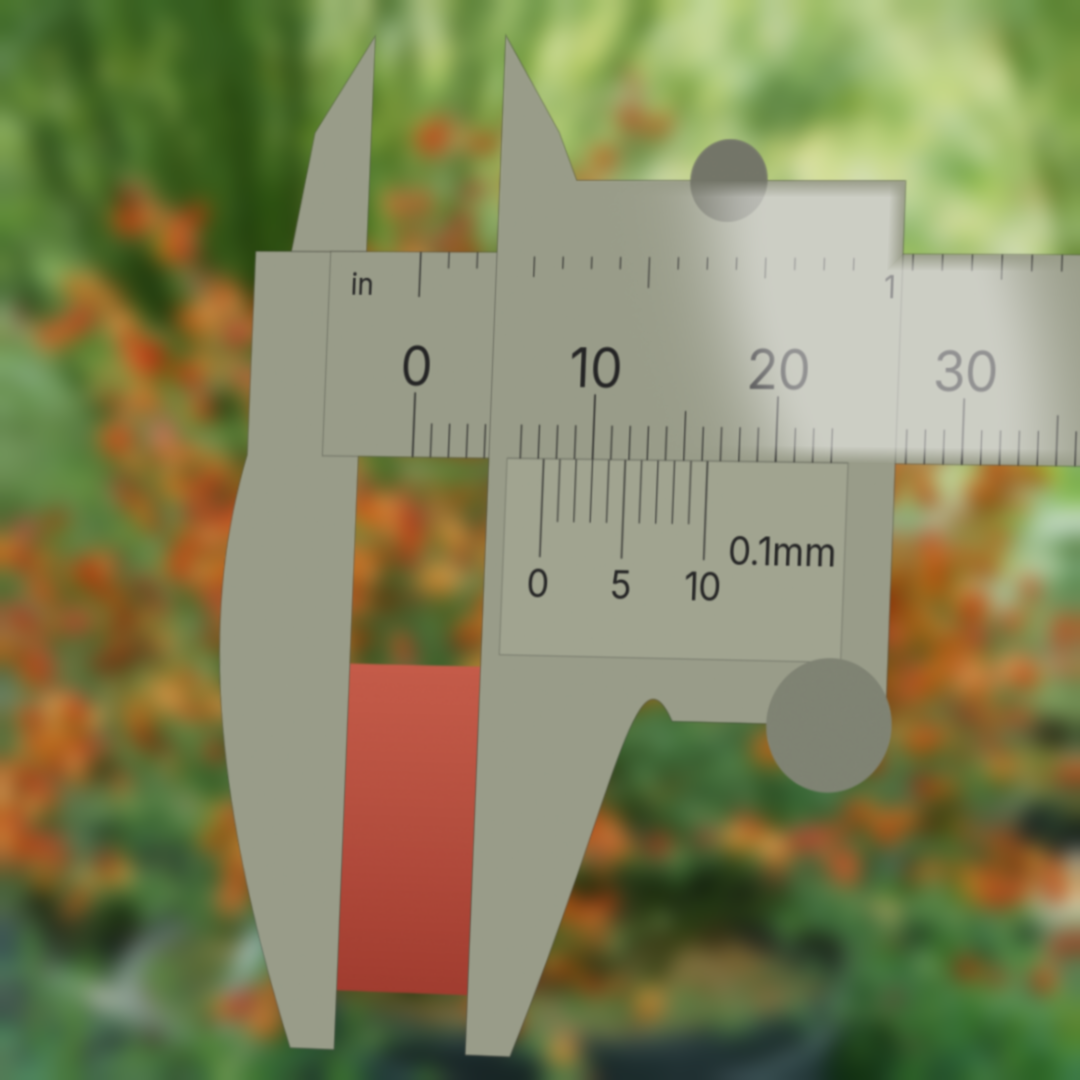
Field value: mm 7.3
